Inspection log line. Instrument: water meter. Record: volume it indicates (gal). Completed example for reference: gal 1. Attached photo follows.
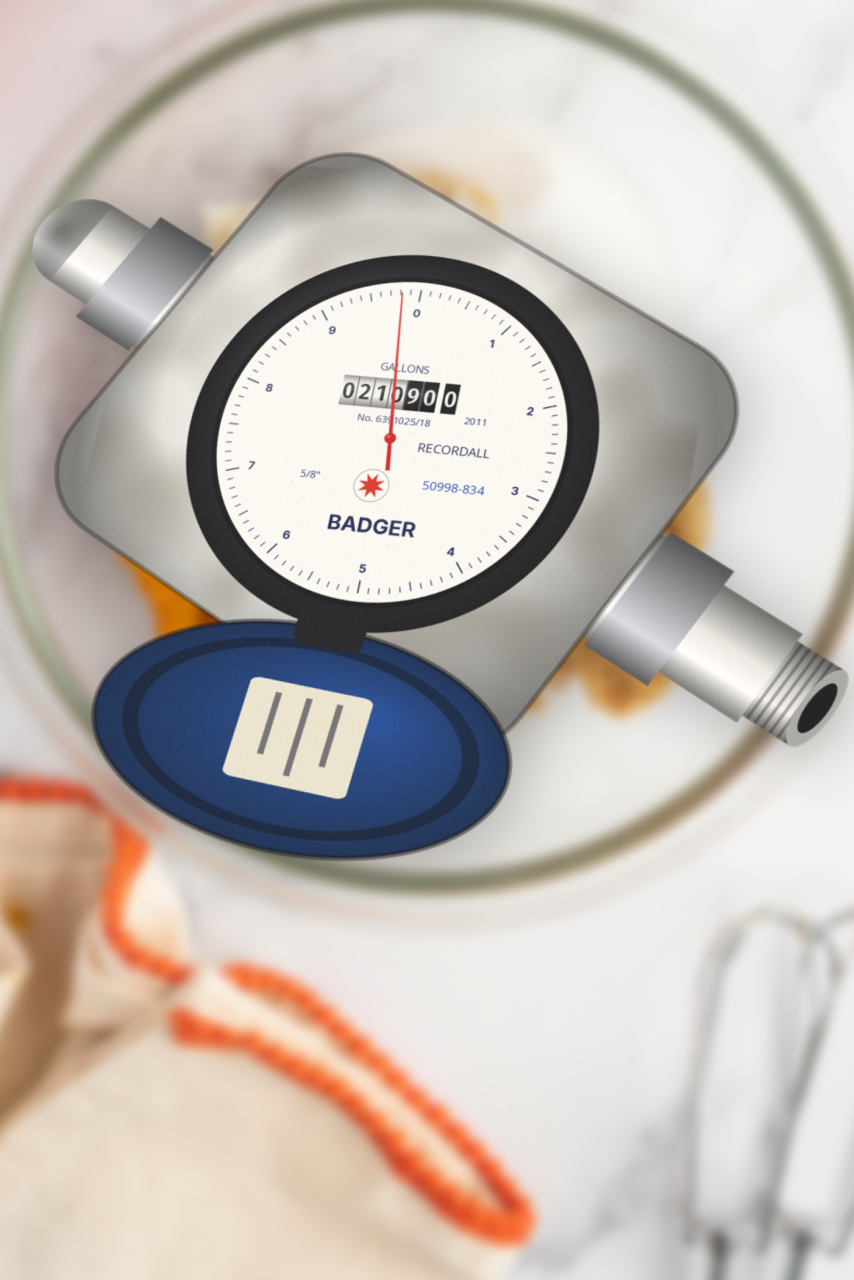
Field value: gal 210899.8
